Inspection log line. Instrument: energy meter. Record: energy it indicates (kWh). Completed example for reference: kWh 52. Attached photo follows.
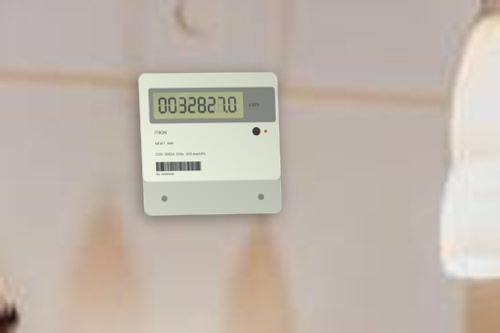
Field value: kWh 32827.0
